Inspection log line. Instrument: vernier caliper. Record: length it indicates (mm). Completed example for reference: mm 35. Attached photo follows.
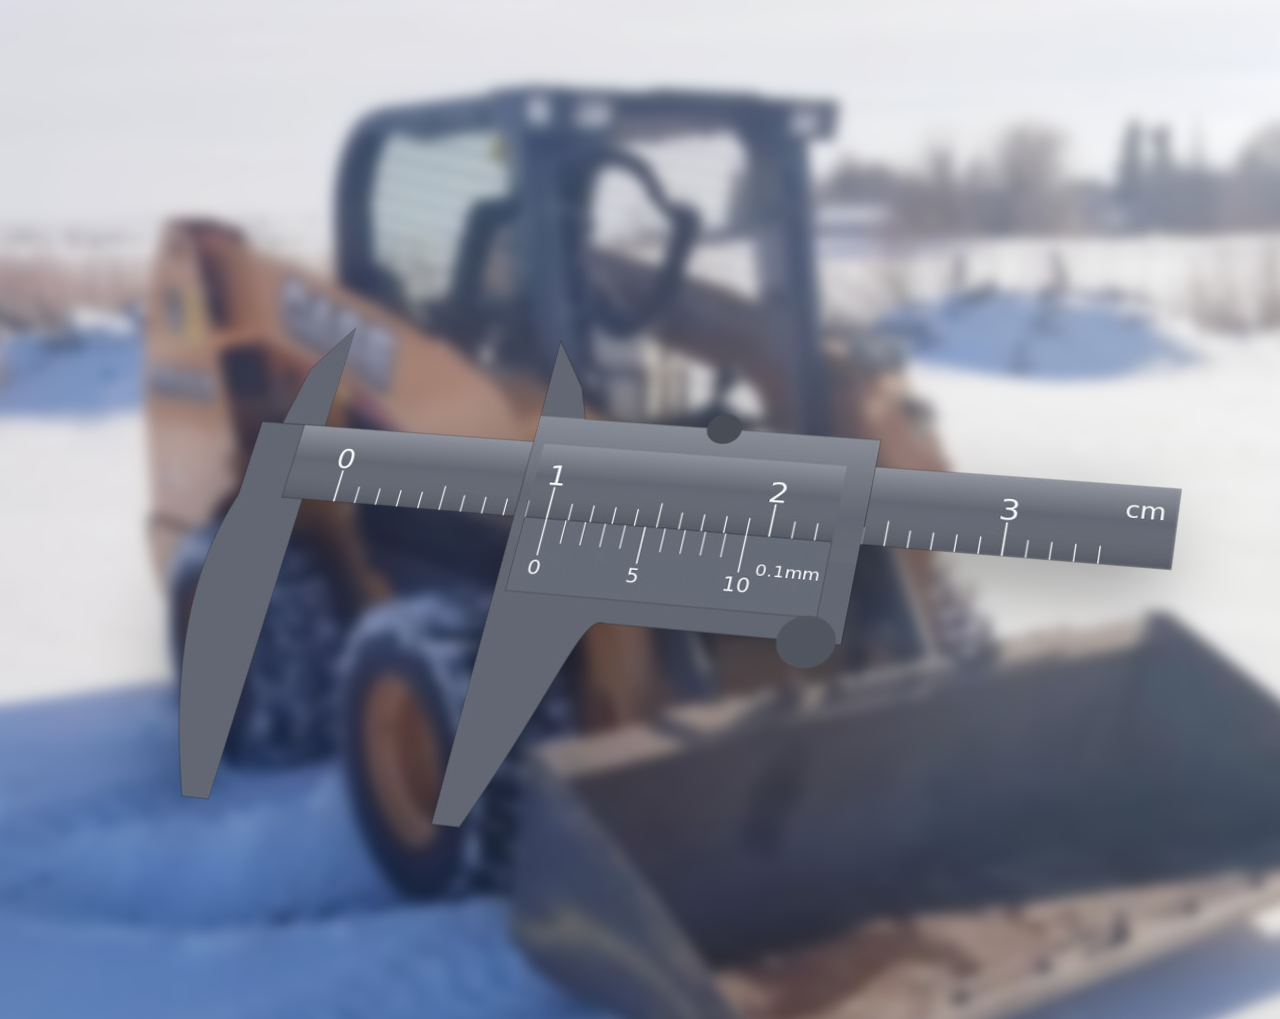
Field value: mm 10.0
